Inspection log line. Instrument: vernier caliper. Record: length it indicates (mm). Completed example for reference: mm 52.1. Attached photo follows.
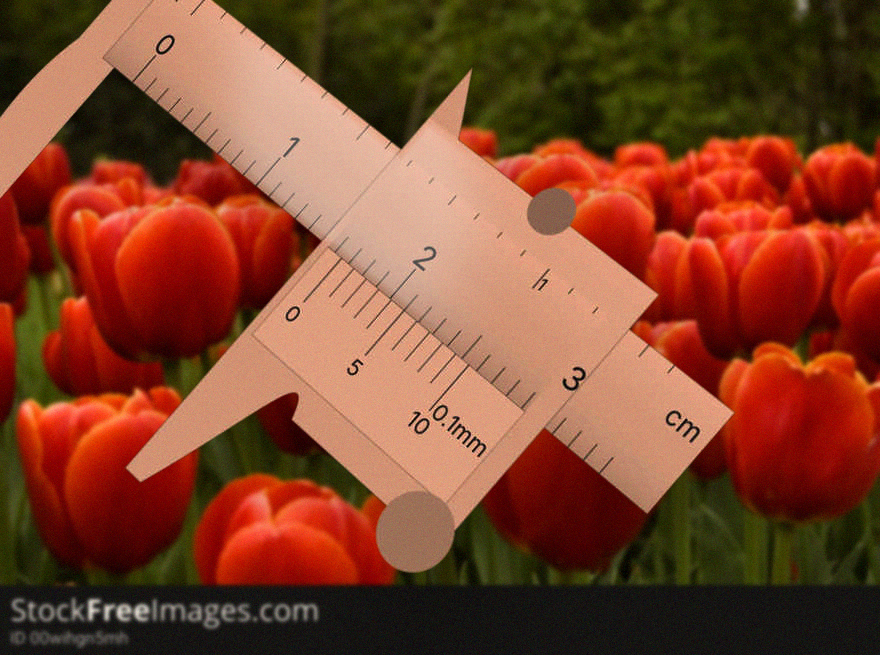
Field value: mm 16.5
